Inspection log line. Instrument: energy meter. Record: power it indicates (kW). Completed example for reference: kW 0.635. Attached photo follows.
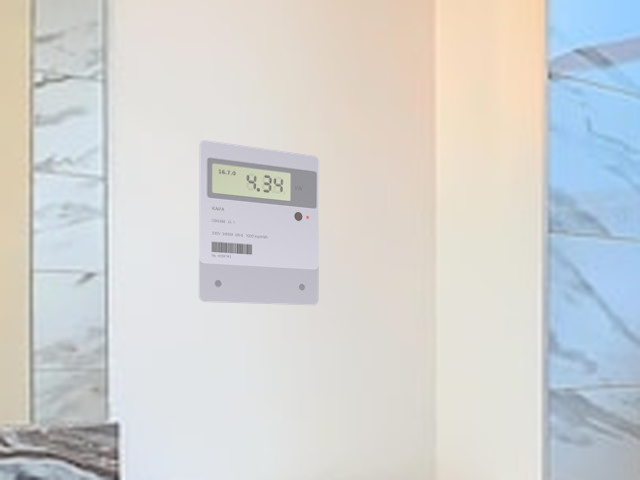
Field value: kW 4.34
